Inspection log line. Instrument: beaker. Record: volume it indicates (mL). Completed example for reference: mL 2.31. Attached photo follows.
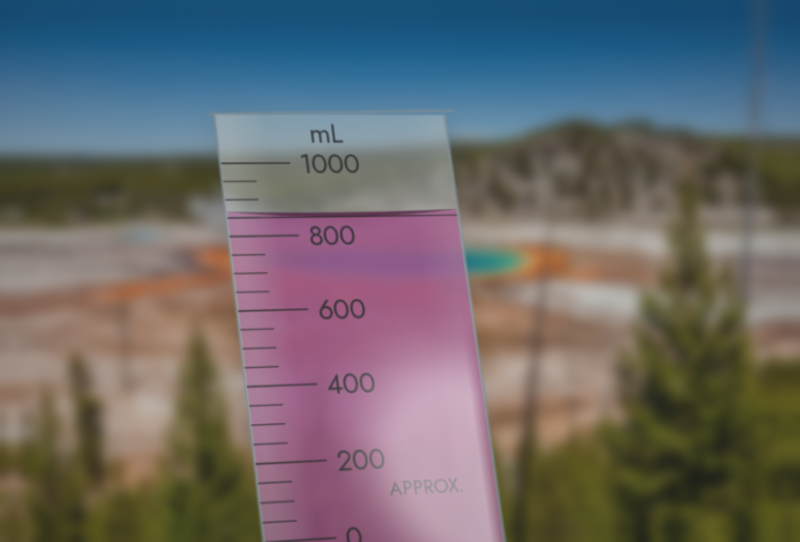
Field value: mL 850
